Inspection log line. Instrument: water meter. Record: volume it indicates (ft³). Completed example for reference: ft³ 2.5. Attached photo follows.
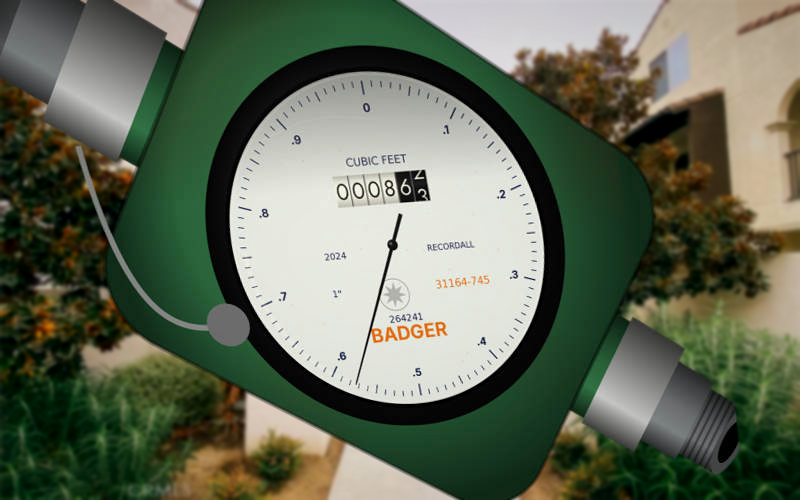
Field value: ft³ 862.57
